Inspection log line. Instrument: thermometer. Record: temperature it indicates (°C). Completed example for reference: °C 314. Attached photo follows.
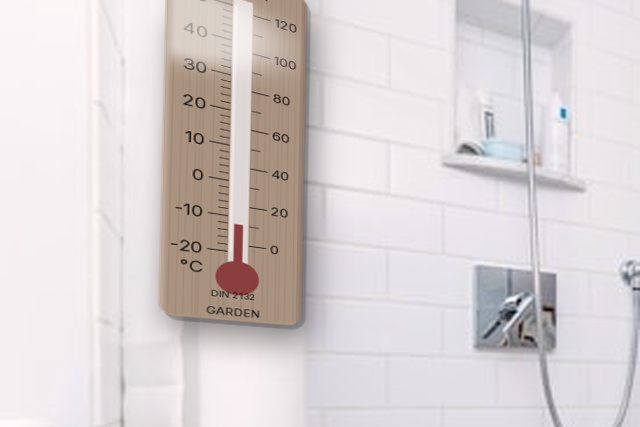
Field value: °C -12
